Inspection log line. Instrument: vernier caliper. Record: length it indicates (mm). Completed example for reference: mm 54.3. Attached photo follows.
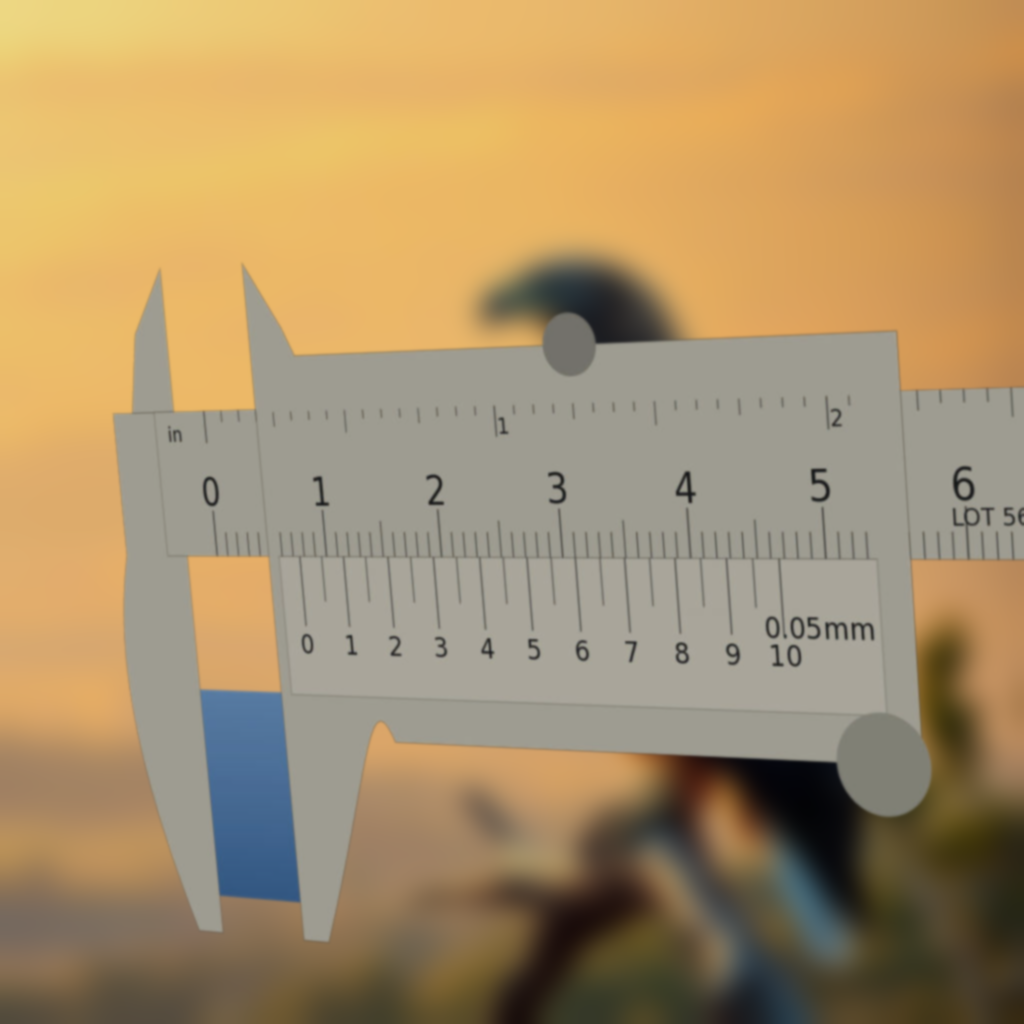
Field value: mm 7.6
